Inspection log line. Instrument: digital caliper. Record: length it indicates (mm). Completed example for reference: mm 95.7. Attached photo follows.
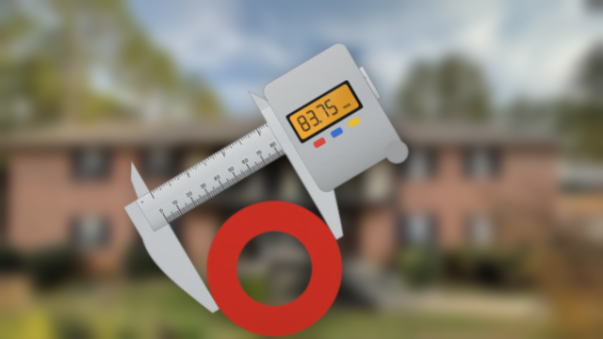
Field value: mm 83.75
